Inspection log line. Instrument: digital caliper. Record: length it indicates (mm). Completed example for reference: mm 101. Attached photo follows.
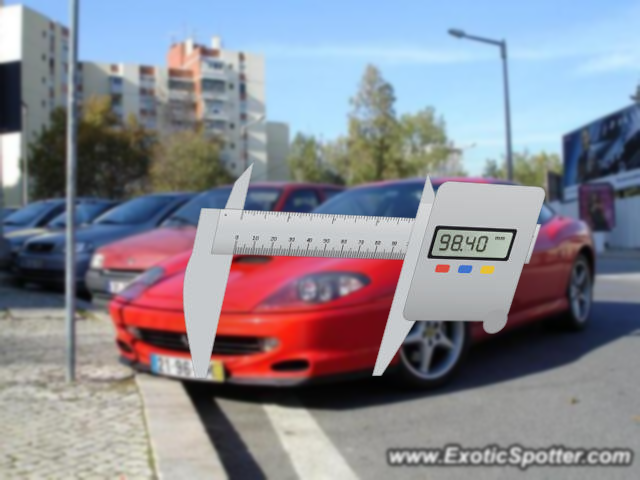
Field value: mm 98.40
